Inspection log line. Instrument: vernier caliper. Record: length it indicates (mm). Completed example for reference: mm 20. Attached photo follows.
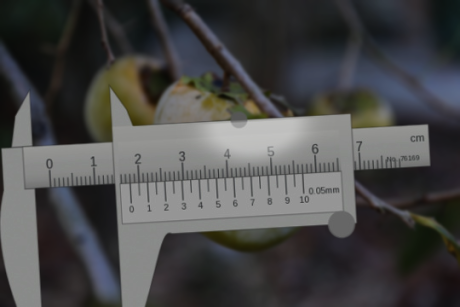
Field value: mm 18.0
